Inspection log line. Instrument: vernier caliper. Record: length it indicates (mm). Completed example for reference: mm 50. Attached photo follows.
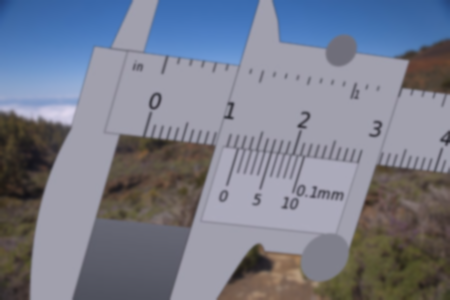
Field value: mm 12.5
